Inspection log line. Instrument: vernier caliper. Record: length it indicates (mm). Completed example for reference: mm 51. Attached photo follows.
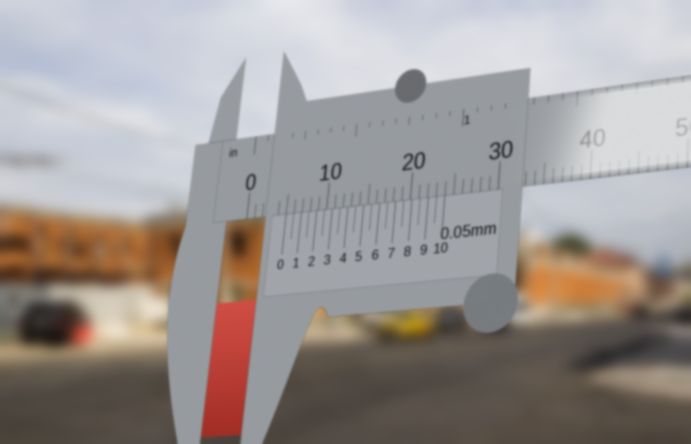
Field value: mm 5.0
